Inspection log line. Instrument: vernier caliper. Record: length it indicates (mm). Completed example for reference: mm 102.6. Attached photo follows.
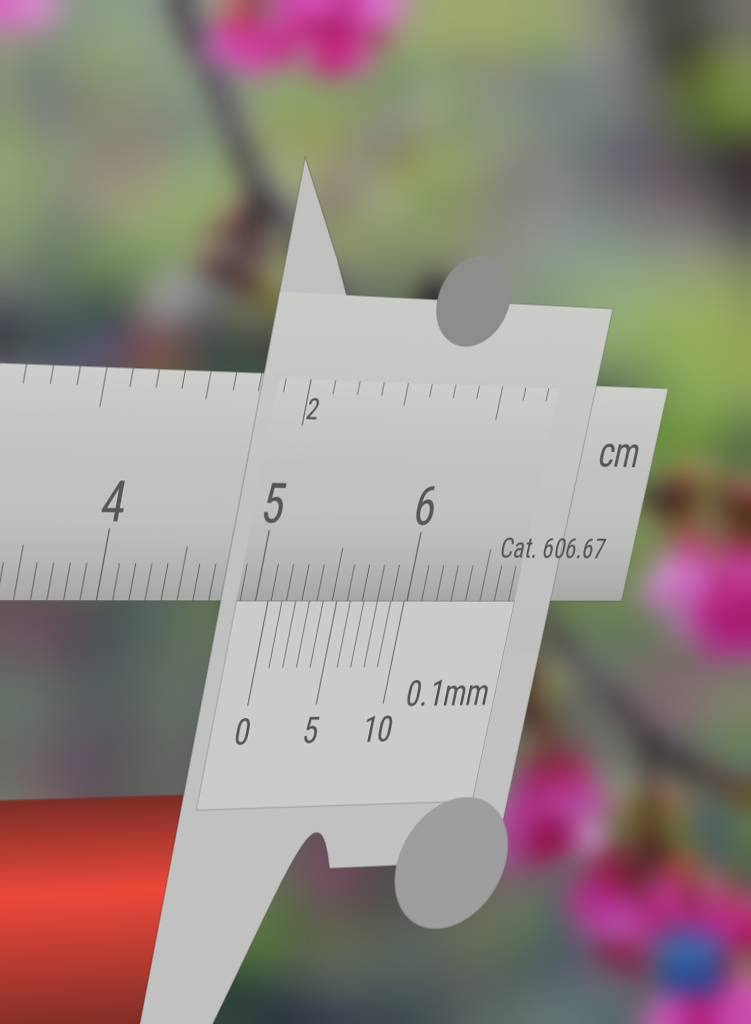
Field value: mm 50.8
